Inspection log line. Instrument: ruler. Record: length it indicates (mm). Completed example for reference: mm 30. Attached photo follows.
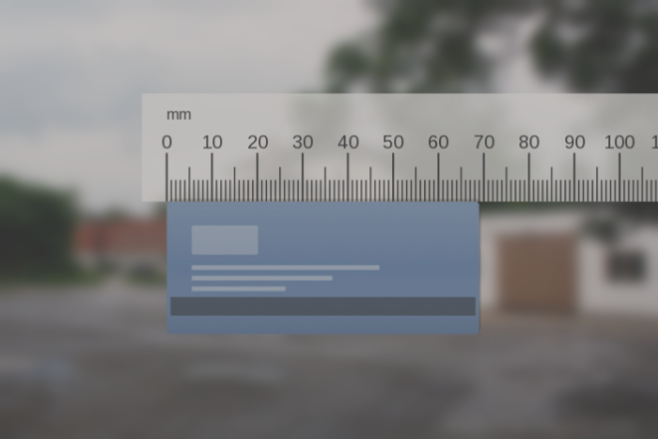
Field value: mm 69
